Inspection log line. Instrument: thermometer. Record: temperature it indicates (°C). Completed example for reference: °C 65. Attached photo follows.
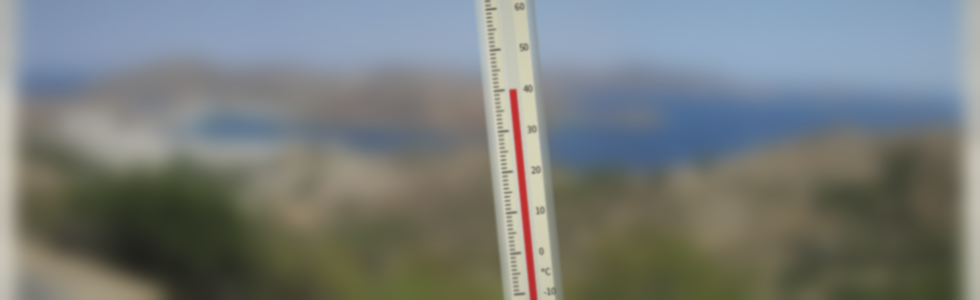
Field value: °C 40
